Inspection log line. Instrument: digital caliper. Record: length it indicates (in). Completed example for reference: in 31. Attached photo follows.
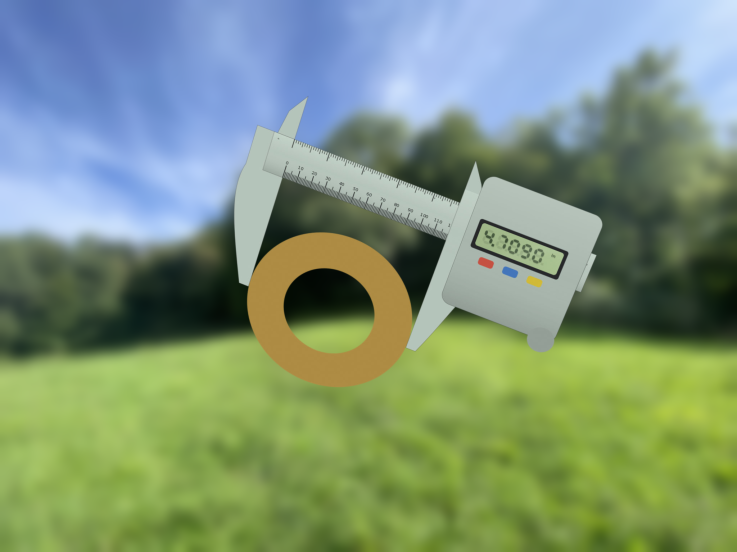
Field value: in 4.7090
